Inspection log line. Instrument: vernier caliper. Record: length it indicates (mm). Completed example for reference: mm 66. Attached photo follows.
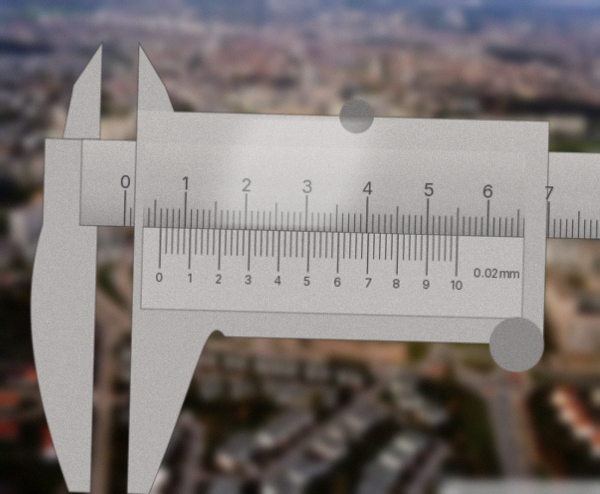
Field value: mm 6.0
